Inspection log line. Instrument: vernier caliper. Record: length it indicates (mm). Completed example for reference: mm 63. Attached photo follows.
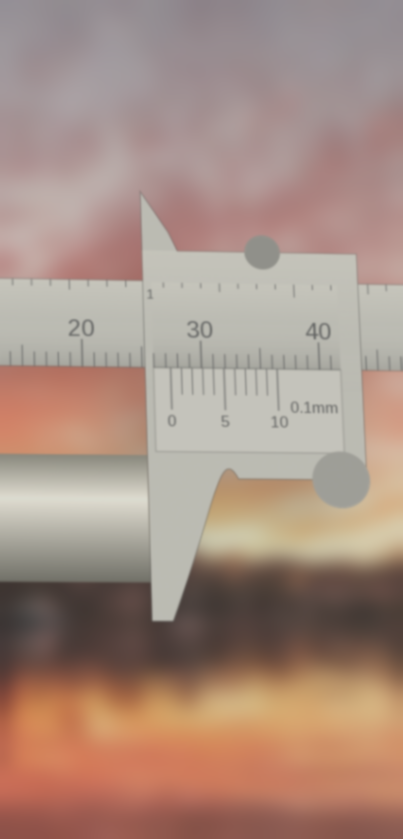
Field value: mm 27.4
